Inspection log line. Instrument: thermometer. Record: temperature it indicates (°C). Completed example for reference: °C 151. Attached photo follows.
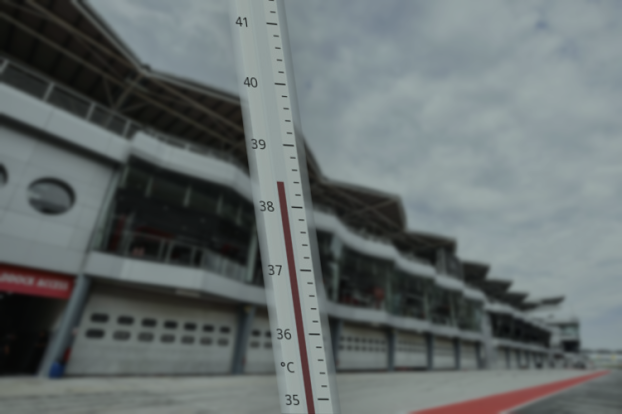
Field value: °C 38.4
